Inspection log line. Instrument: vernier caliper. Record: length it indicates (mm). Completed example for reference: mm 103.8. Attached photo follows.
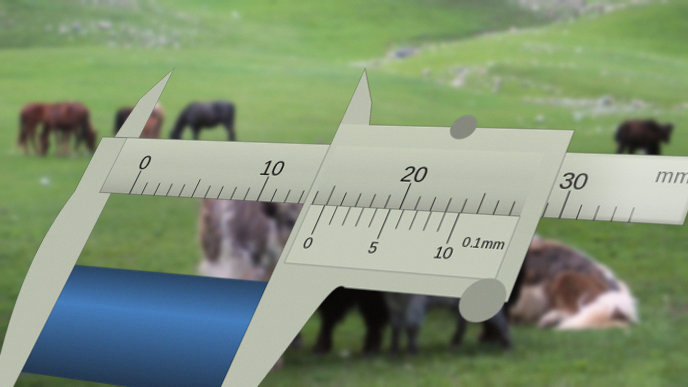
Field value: mm 14.9
